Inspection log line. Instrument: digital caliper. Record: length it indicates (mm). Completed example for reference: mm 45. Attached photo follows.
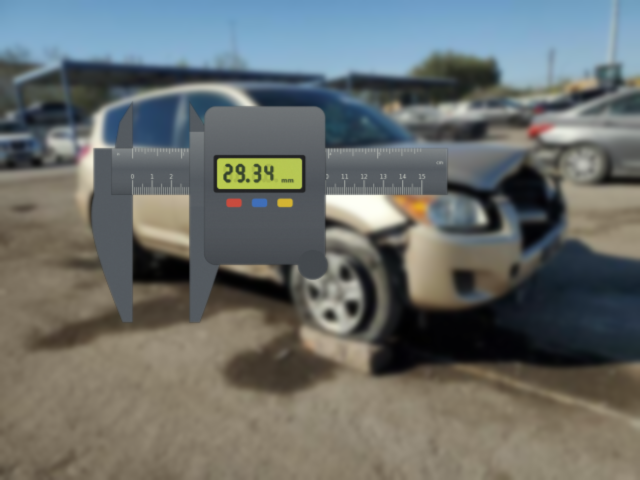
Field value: mm 29.34
